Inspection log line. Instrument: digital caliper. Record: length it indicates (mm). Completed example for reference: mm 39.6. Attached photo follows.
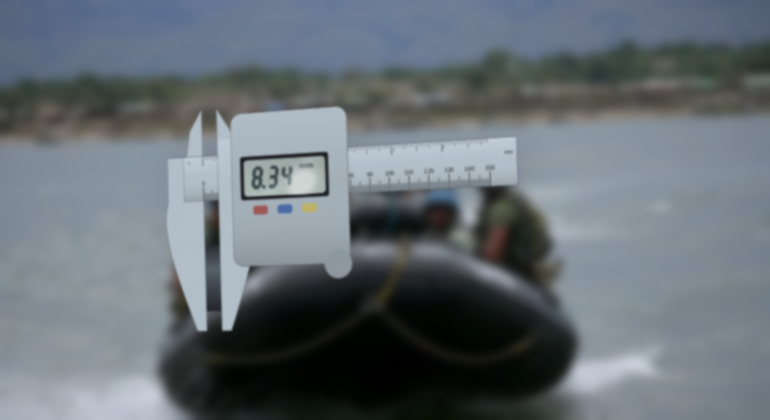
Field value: mm 8.34
